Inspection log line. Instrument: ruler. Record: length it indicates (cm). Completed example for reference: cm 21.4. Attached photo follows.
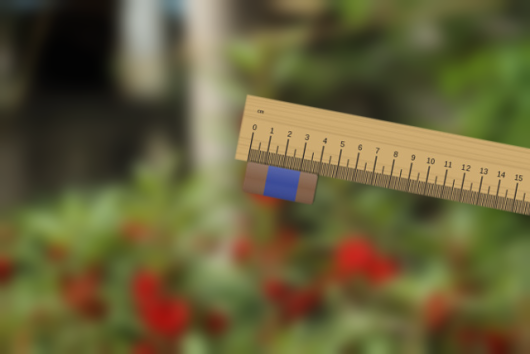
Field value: cm 4
